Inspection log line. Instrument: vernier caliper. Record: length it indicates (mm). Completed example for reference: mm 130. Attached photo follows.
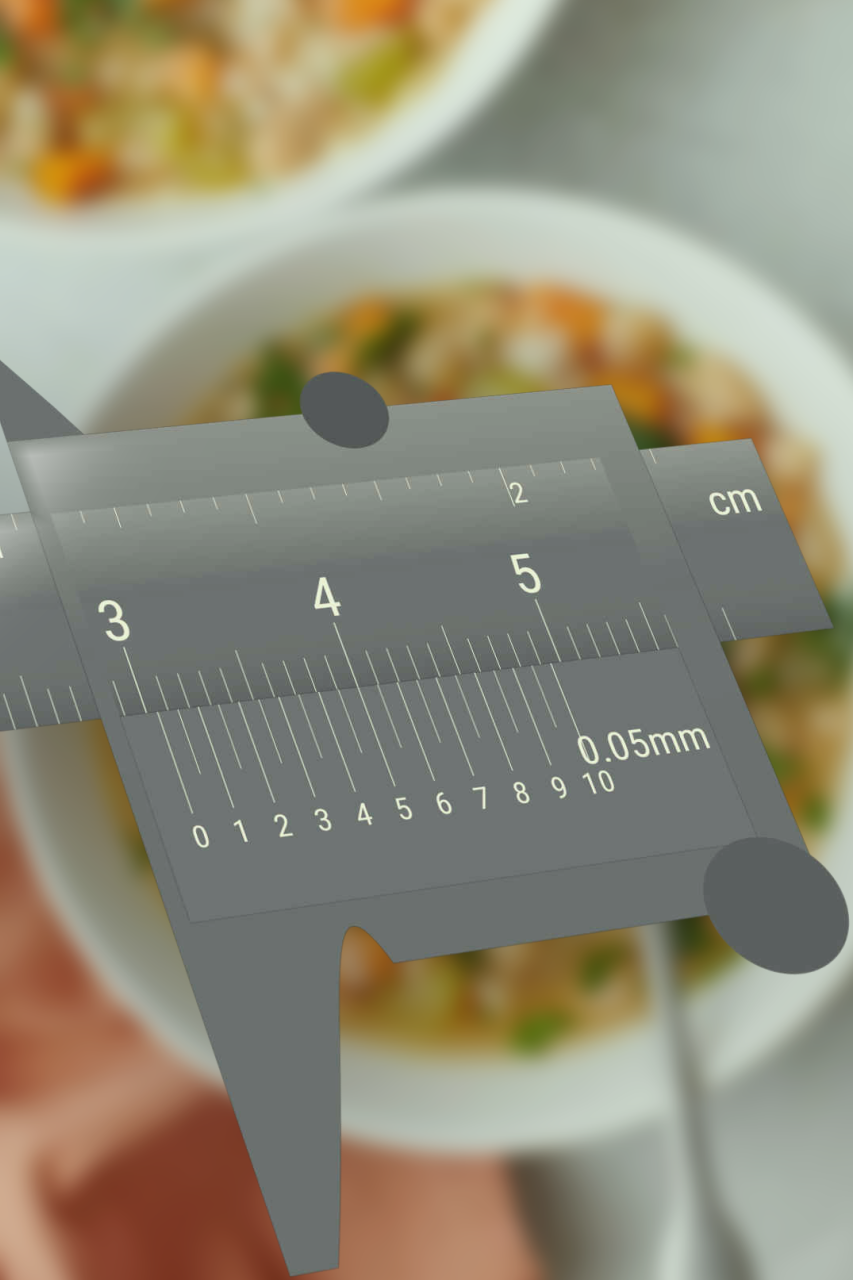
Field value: mm 30.5
